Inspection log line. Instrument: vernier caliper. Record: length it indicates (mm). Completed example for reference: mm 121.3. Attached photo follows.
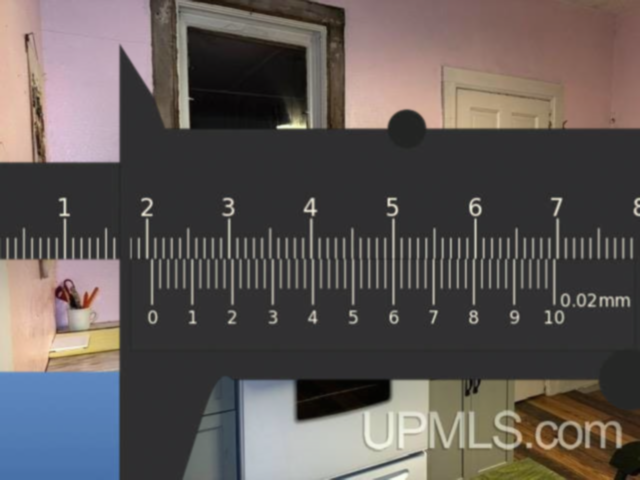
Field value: mm 20.6
